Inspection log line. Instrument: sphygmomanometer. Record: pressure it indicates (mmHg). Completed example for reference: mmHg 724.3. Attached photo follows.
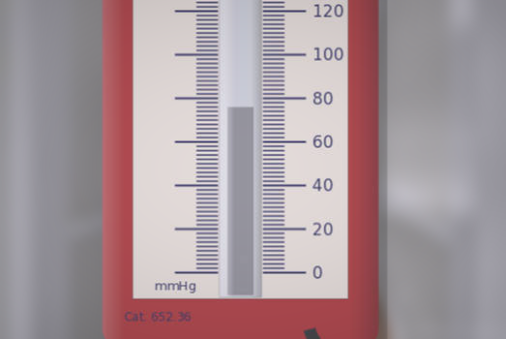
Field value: mmHg 76
